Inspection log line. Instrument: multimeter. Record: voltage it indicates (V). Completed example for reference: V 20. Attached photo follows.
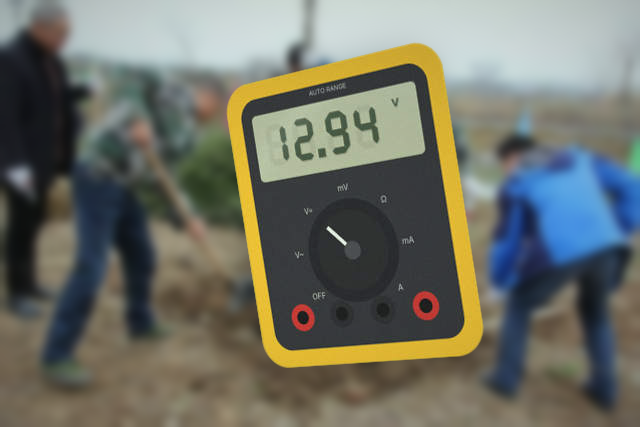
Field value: V 12.94
